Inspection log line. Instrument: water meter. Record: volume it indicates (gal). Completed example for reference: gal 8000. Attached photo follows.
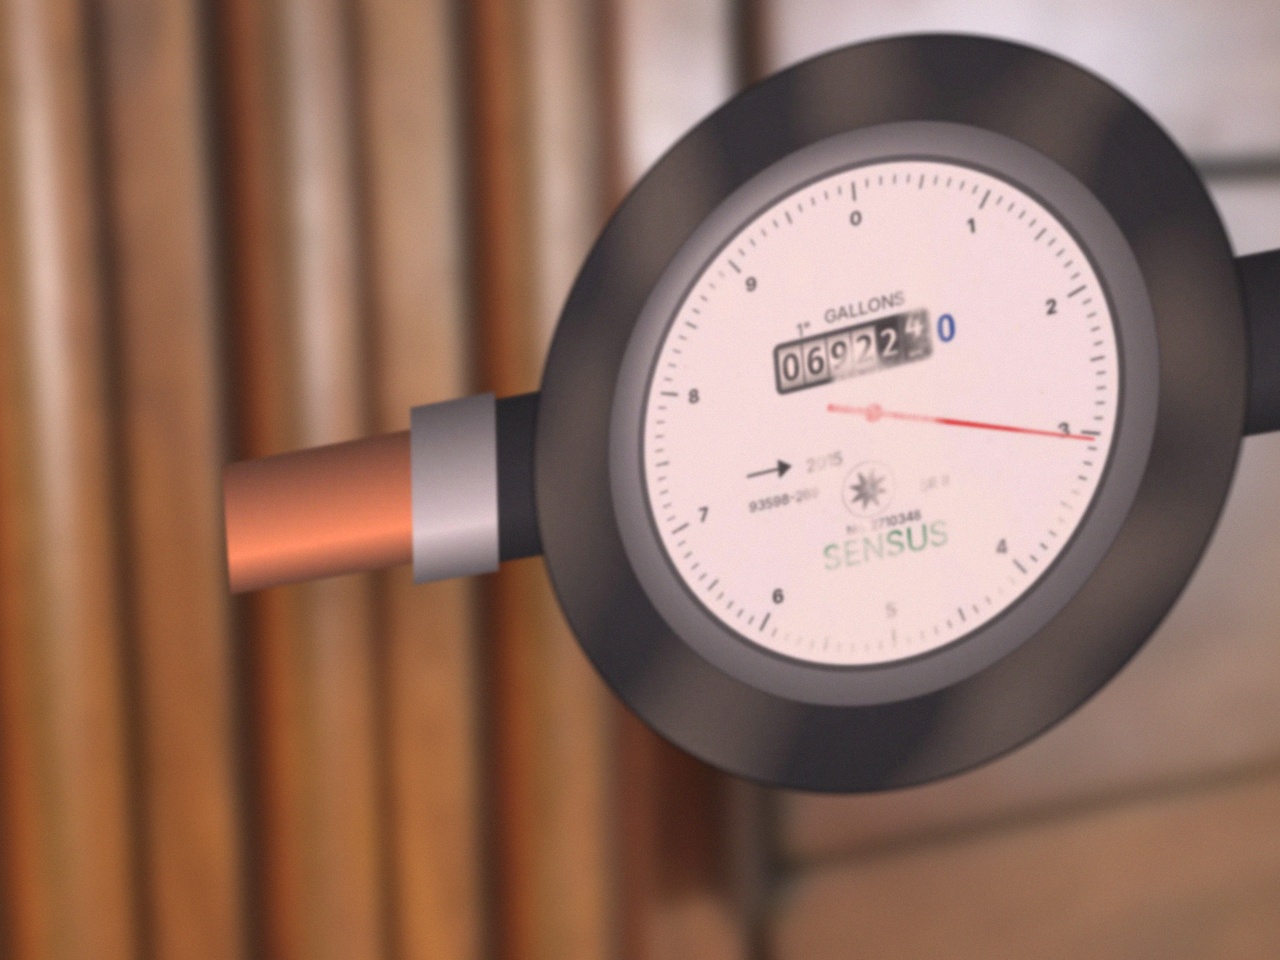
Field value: gal 692243.0
